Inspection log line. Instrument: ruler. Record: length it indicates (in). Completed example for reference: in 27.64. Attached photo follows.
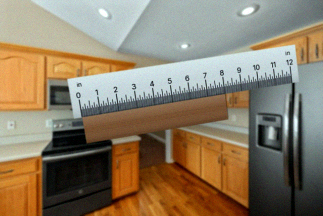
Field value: in 8
